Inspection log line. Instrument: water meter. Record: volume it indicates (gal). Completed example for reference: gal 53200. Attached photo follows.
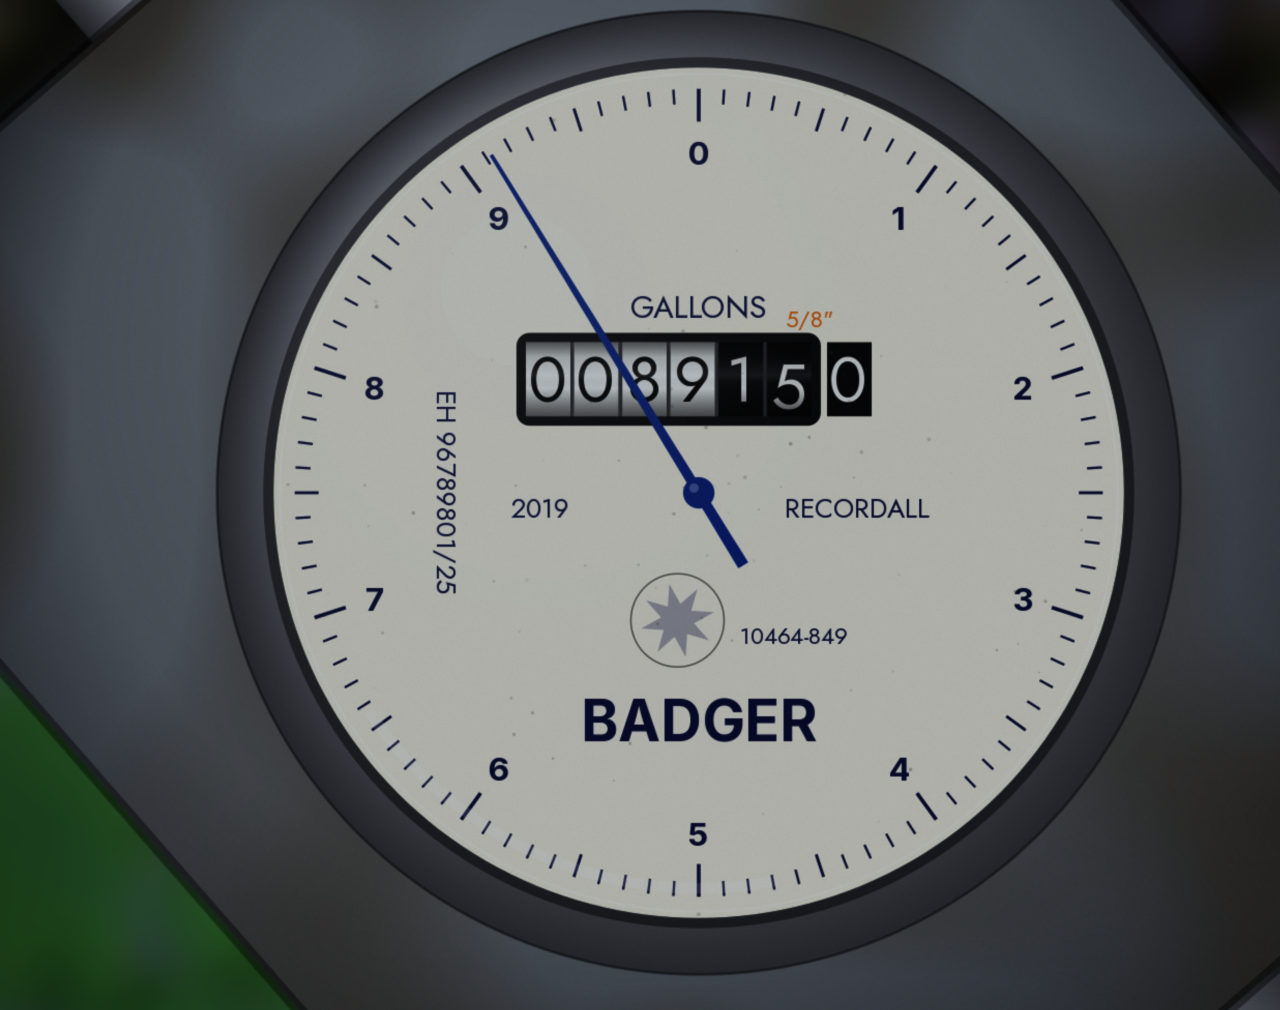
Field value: gal 89149.1
